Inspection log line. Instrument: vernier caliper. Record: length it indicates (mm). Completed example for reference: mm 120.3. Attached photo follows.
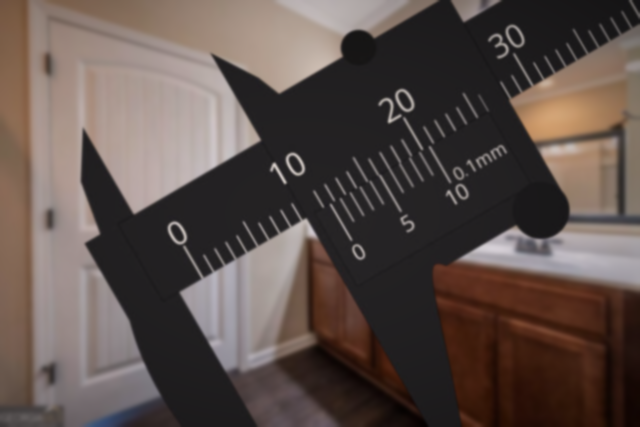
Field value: mm 11.6
